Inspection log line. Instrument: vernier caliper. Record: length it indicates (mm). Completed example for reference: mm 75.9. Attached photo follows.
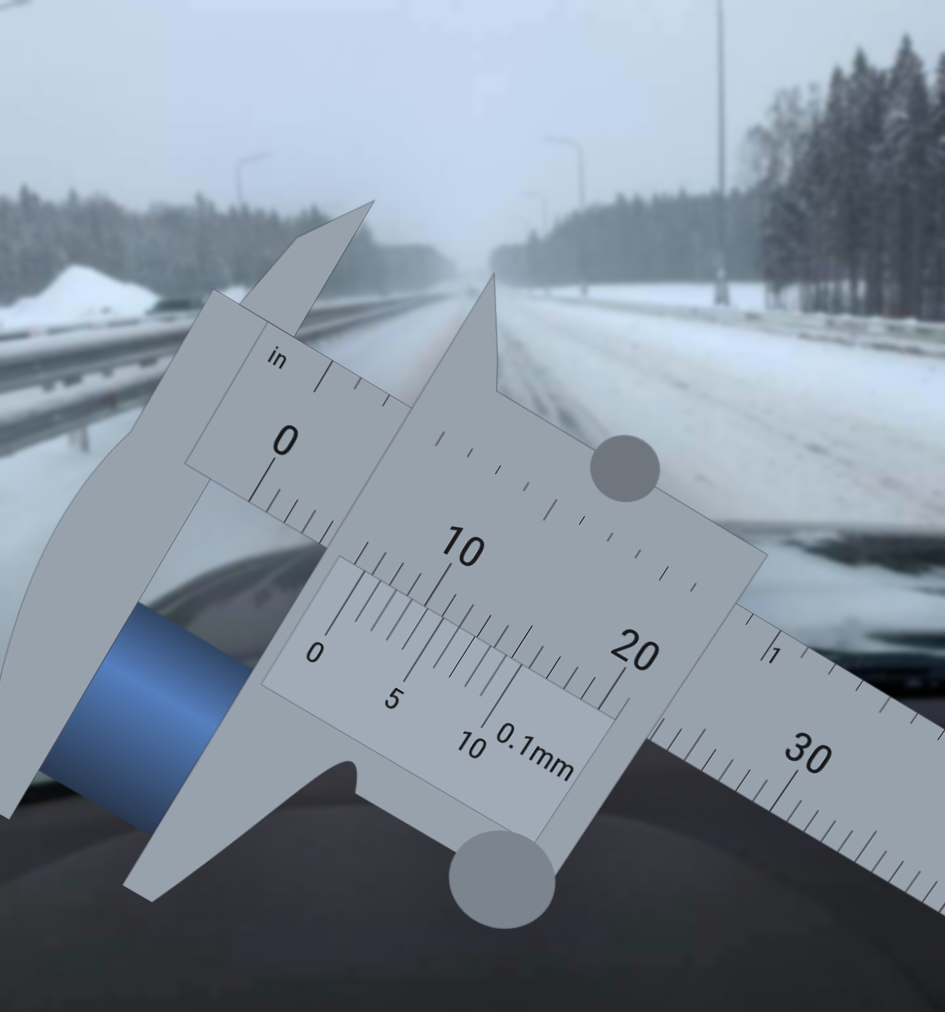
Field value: mm 6.6
